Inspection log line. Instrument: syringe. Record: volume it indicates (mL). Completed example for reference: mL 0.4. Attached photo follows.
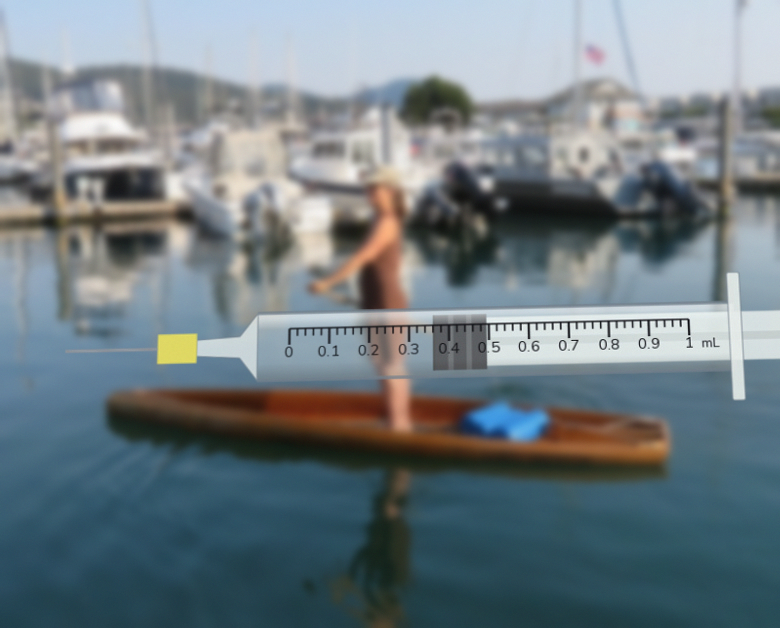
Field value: mL 0.36
